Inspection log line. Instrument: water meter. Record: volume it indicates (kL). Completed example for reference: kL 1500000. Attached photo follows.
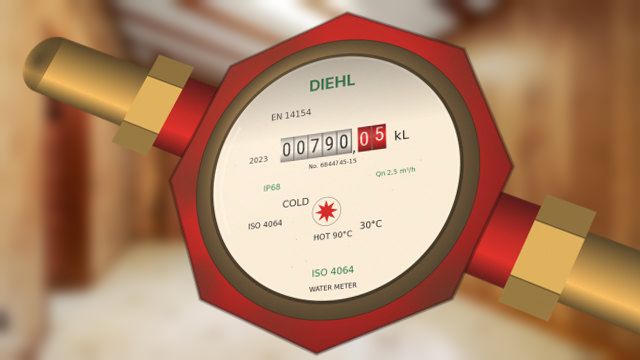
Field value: kL 790.05
